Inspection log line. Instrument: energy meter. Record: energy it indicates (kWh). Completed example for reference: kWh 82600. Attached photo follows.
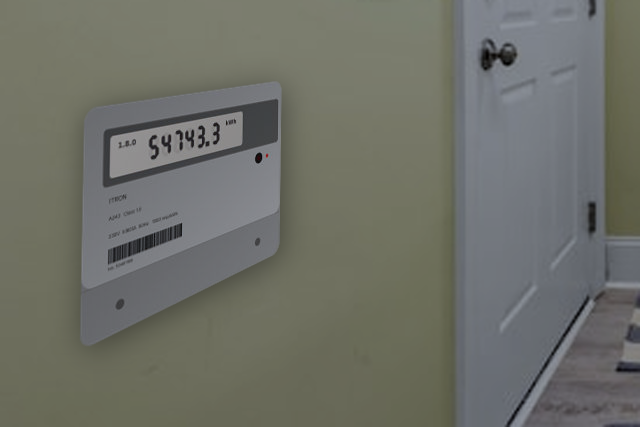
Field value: kWh 54743.3
